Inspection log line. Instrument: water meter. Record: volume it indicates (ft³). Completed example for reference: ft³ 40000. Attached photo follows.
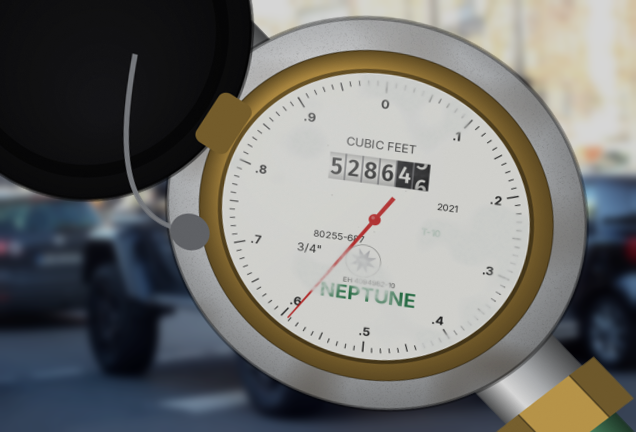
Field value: ft³ 528645.59
